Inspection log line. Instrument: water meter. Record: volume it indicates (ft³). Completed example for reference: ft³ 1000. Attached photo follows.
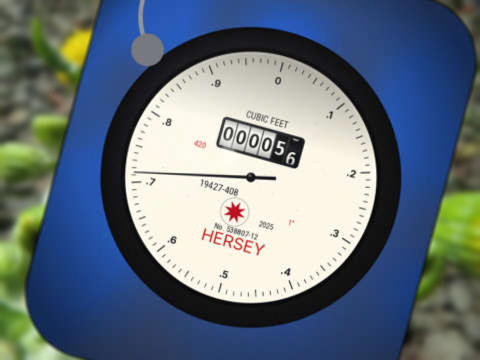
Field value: ft³ 55.71
